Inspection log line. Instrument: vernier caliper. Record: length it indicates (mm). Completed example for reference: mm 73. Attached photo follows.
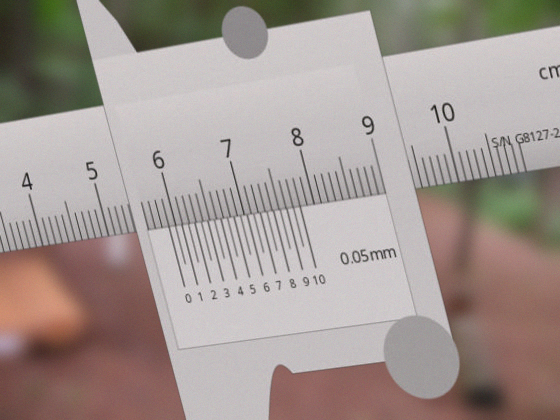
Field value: mm 59.0
